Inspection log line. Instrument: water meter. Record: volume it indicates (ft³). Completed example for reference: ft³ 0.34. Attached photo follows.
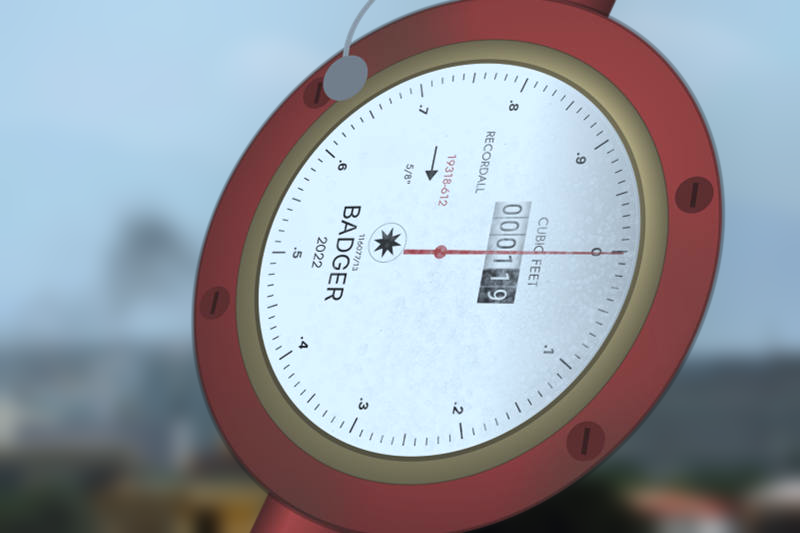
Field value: ft³ 119.00
